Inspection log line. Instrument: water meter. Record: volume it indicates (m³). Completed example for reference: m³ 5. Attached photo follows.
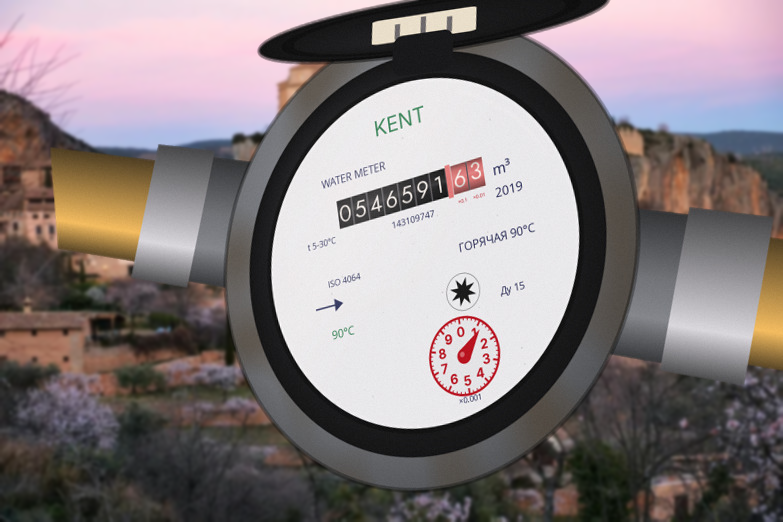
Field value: m³ 546591.631
